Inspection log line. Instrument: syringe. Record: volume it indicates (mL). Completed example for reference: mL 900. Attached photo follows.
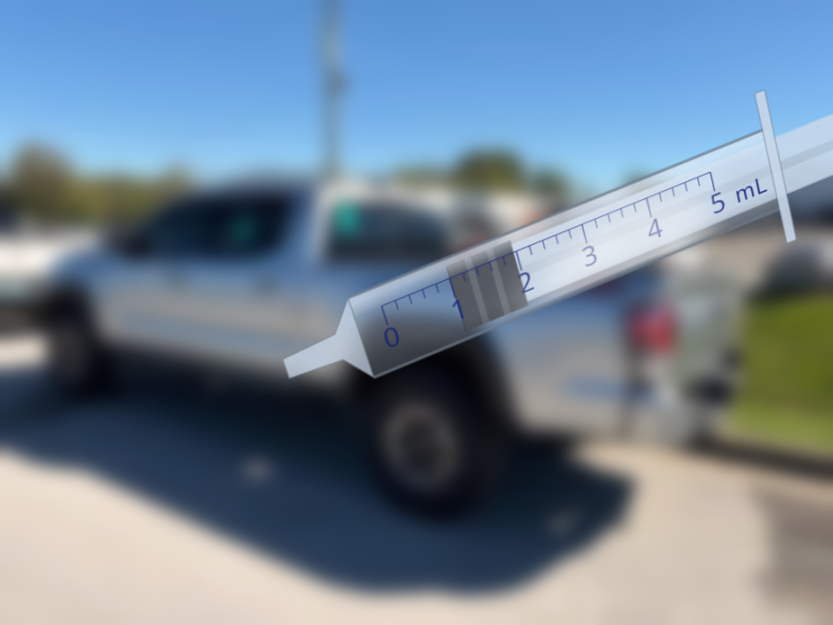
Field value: mL 1
